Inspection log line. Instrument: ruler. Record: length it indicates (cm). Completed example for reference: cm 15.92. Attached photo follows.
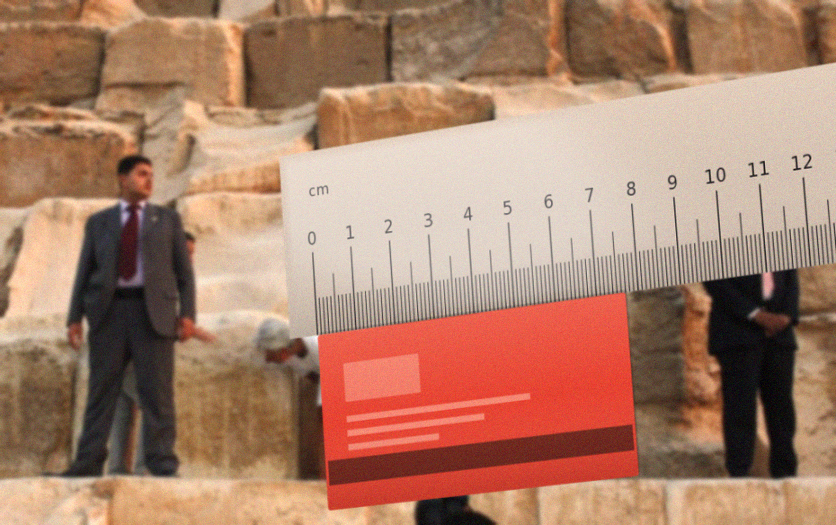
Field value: cm 7.7
